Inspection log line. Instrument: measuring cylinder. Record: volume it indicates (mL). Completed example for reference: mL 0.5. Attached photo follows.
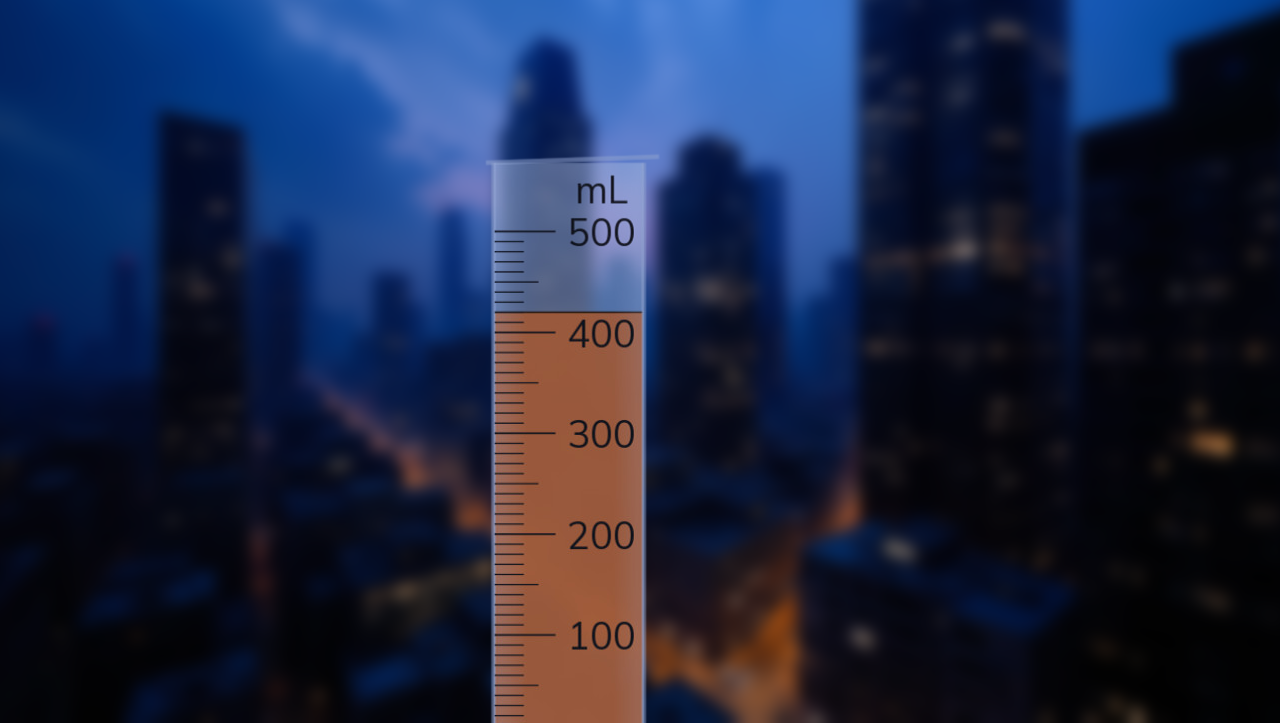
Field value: mL 420
